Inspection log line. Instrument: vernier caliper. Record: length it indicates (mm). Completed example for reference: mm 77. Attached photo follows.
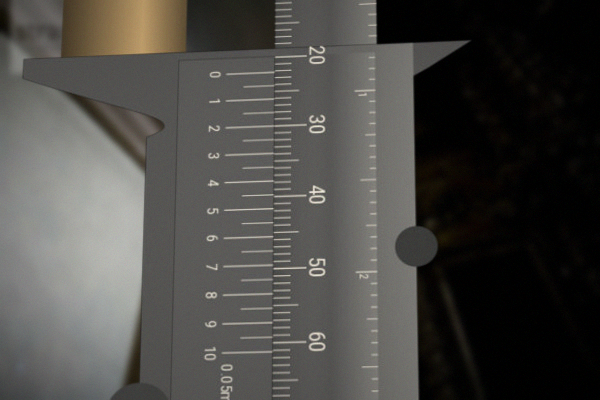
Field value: mm 22.2
